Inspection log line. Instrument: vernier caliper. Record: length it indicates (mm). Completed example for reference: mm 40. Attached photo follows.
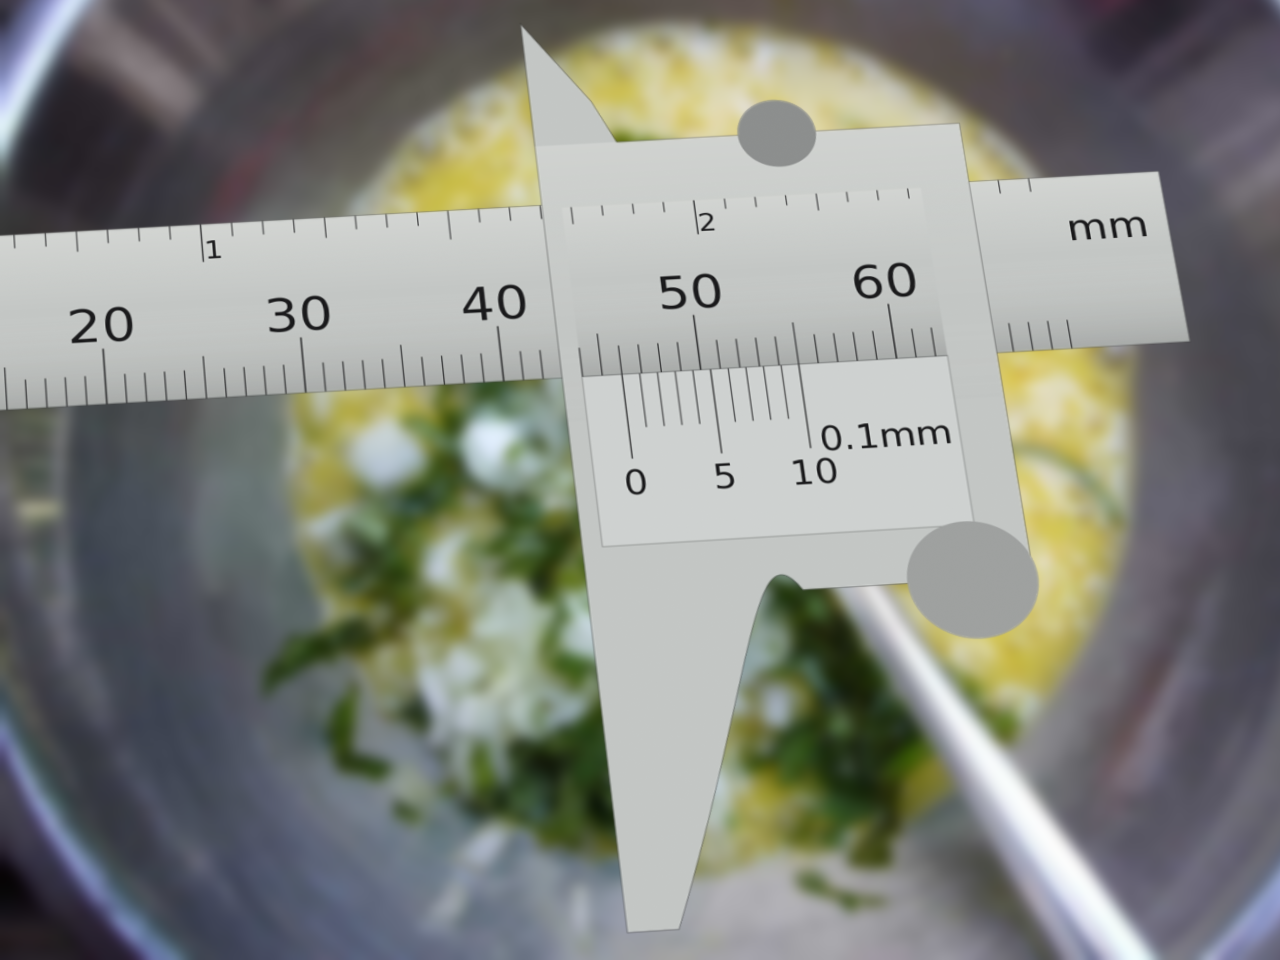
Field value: mm 46.0
